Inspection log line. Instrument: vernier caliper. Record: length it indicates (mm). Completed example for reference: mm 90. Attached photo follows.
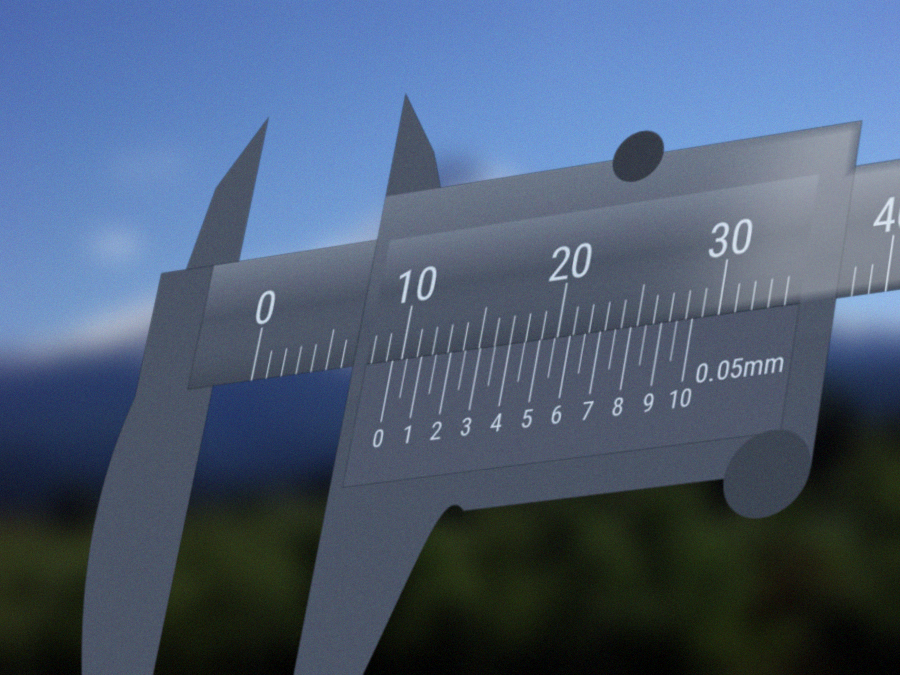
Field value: mm 9.4
